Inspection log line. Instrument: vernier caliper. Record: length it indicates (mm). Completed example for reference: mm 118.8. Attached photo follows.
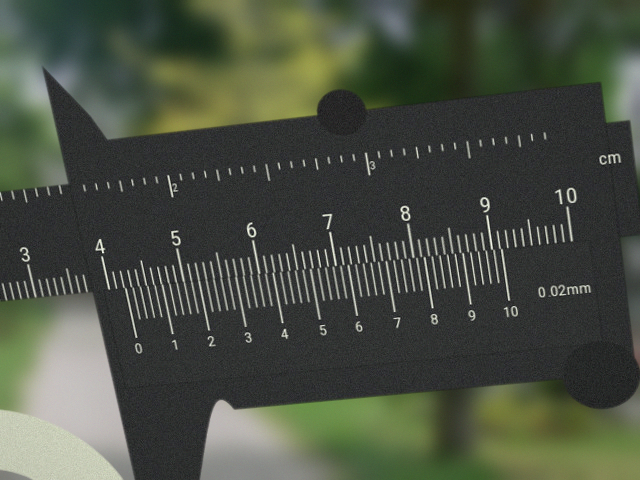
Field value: mm 42.2
